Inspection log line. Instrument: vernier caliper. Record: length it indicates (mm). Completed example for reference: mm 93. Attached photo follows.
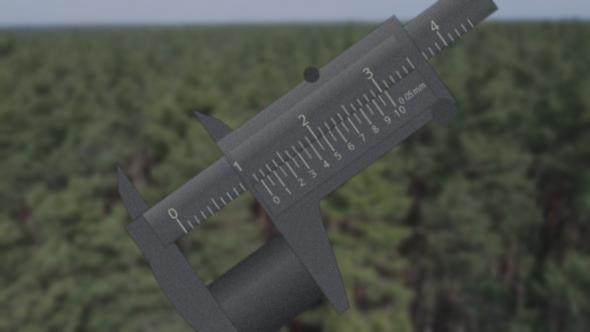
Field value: mm 11.4
